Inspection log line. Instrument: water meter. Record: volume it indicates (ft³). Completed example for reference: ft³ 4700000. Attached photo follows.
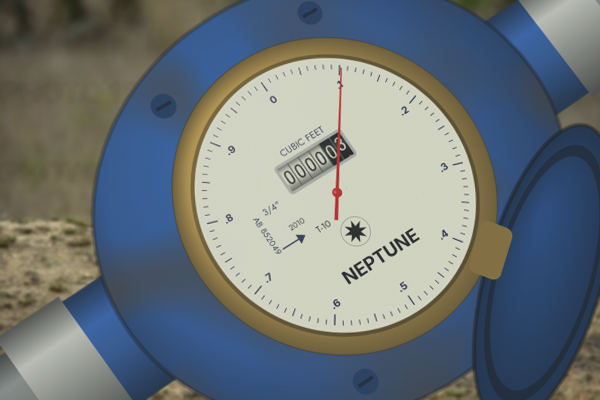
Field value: ft³ 3.10
